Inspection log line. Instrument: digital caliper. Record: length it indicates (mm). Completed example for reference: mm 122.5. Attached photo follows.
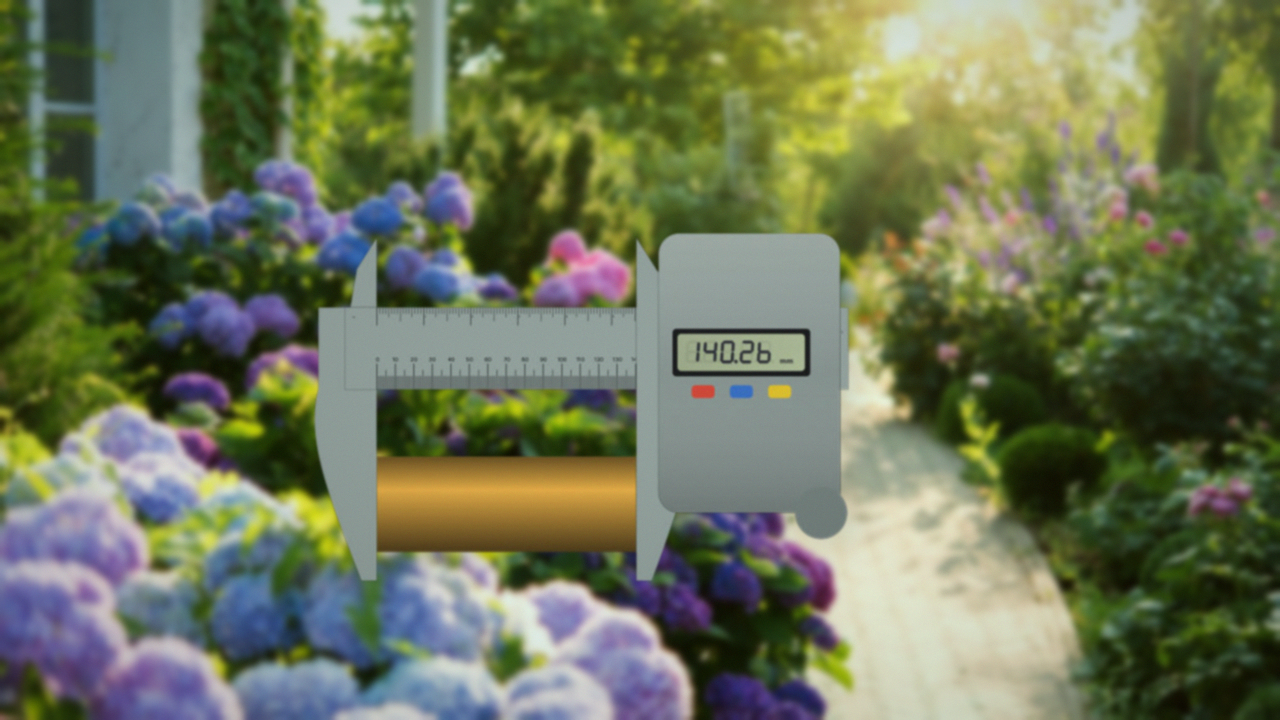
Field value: mm 140.26
